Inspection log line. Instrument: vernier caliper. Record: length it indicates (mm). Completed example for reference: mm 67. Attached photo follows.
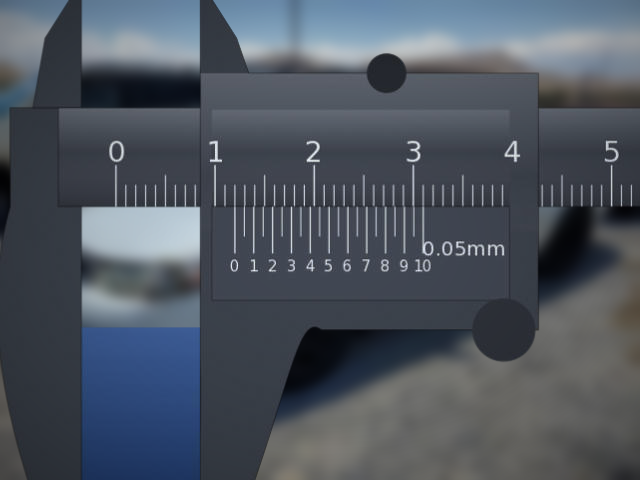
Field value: mm 12.0
